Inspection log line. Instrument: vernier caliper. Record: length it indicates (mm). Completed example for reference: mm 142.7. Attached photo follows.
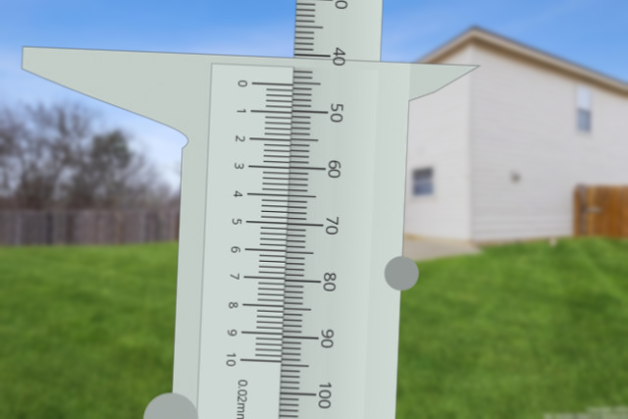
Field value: mm 45.4
